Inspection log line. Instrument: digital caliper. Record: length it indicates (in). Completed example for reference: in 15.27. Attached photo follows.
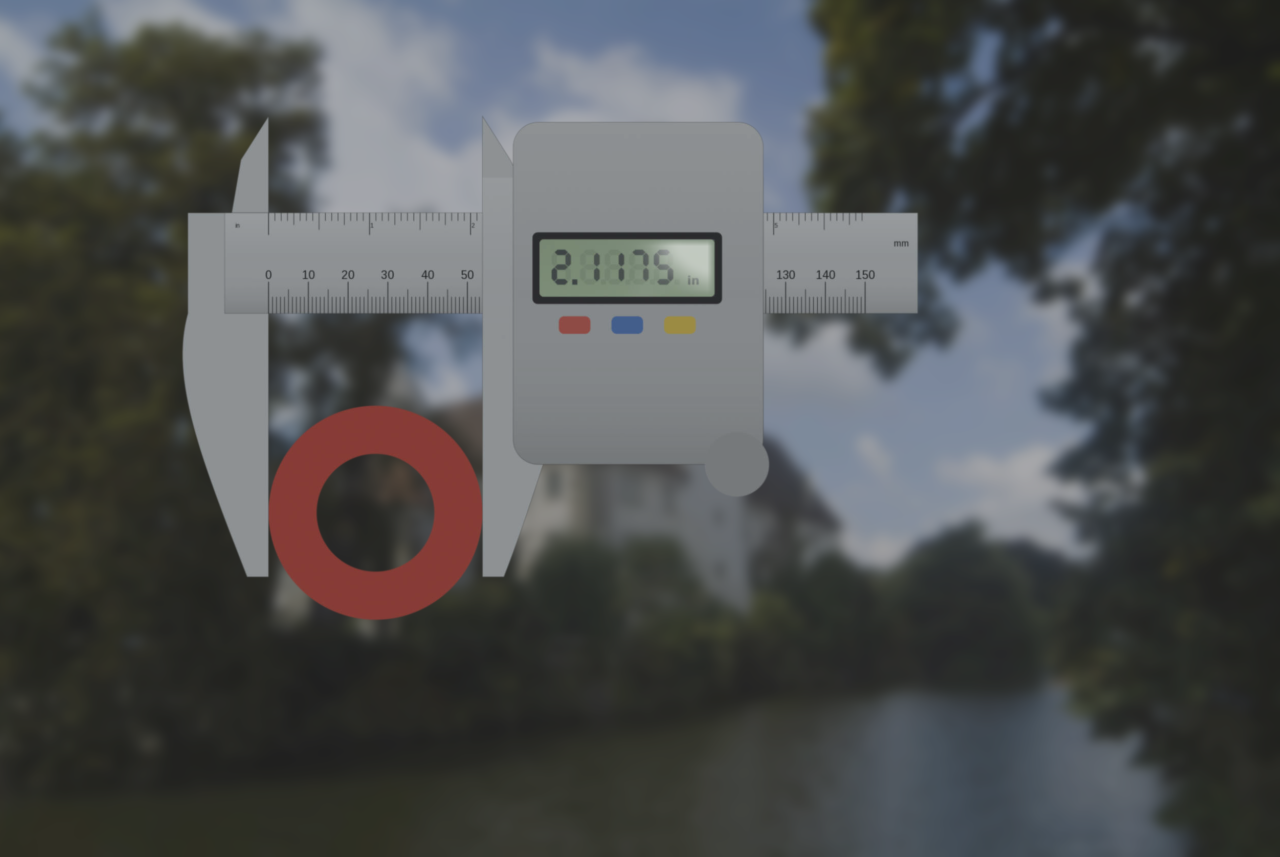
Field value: in 2.1175
